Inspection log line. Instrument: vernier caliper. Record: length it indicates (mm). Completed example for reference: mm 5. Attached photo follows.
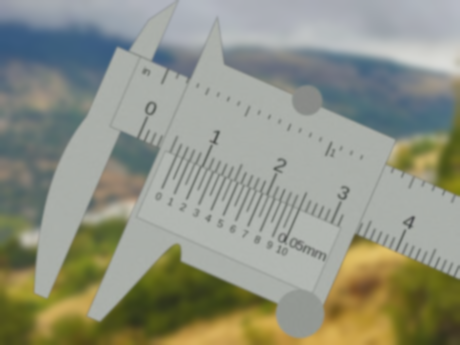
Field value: mm 6.0
